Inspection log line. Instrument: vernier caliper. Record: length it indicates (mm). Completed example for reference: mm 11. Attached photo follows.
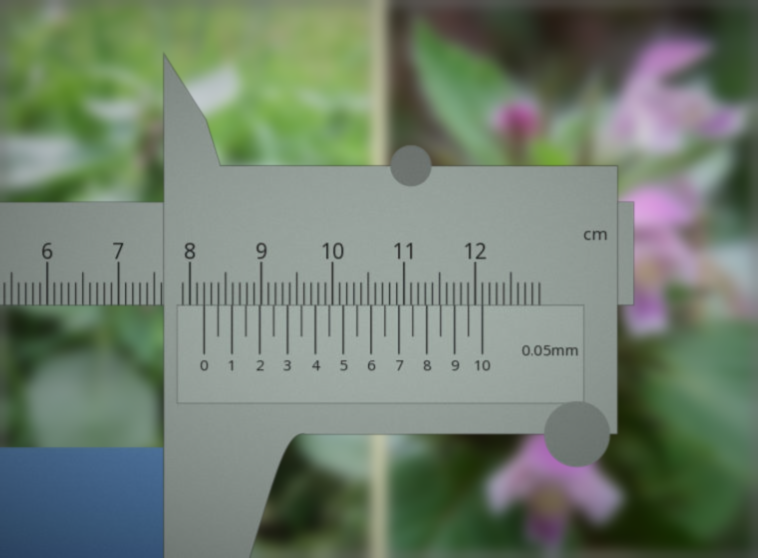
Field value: mm 82.0
